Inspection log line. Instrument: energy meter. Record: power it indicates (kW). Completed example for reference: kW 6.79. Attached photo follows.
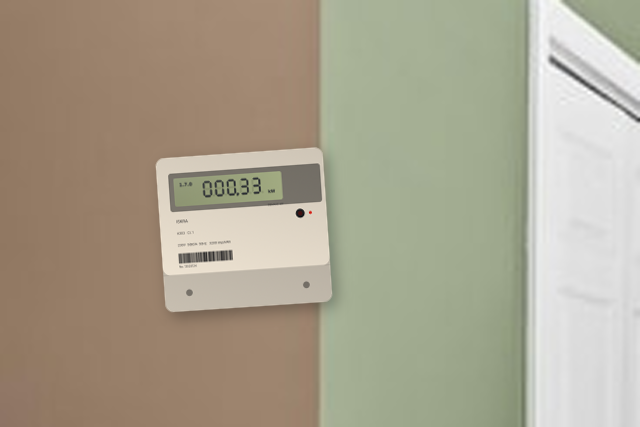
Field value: kW 0.33
